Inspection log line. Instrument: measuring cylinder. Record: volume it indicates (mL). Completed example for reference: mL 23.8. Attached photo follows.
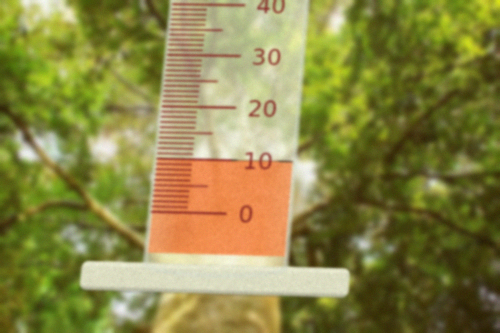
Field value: mL 10
